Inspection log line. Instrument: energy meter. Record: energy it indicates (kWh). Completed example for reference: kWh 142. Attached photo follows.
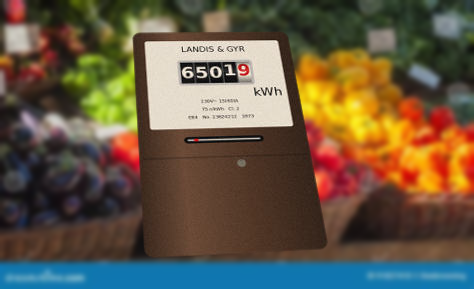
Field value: kWh 6501.9
